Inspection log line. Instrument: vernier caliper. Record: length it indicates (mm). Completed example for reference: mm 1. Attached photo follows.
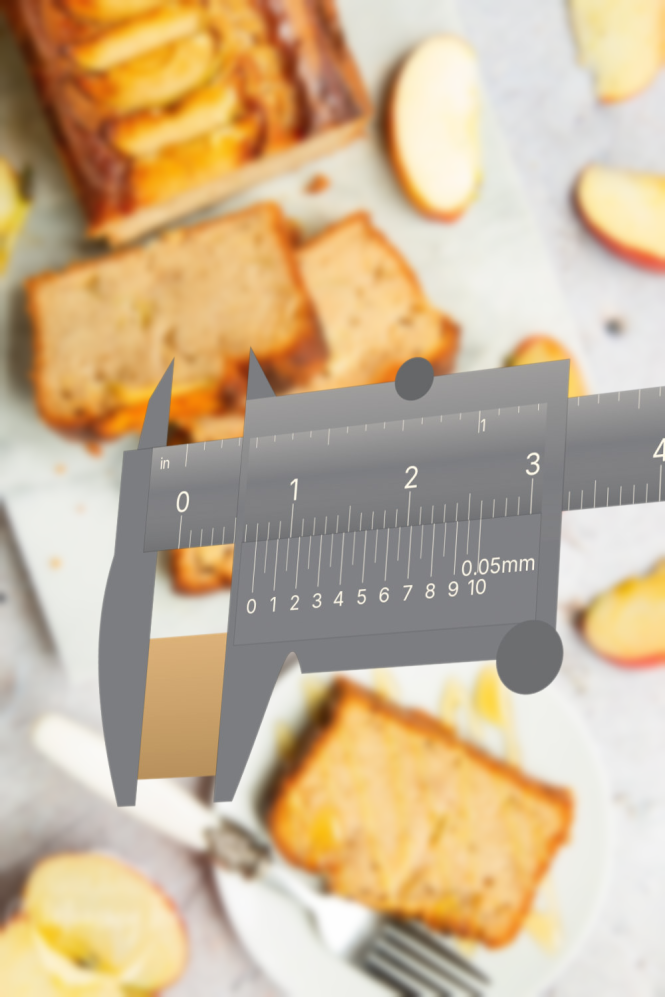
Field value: mm 7.0
